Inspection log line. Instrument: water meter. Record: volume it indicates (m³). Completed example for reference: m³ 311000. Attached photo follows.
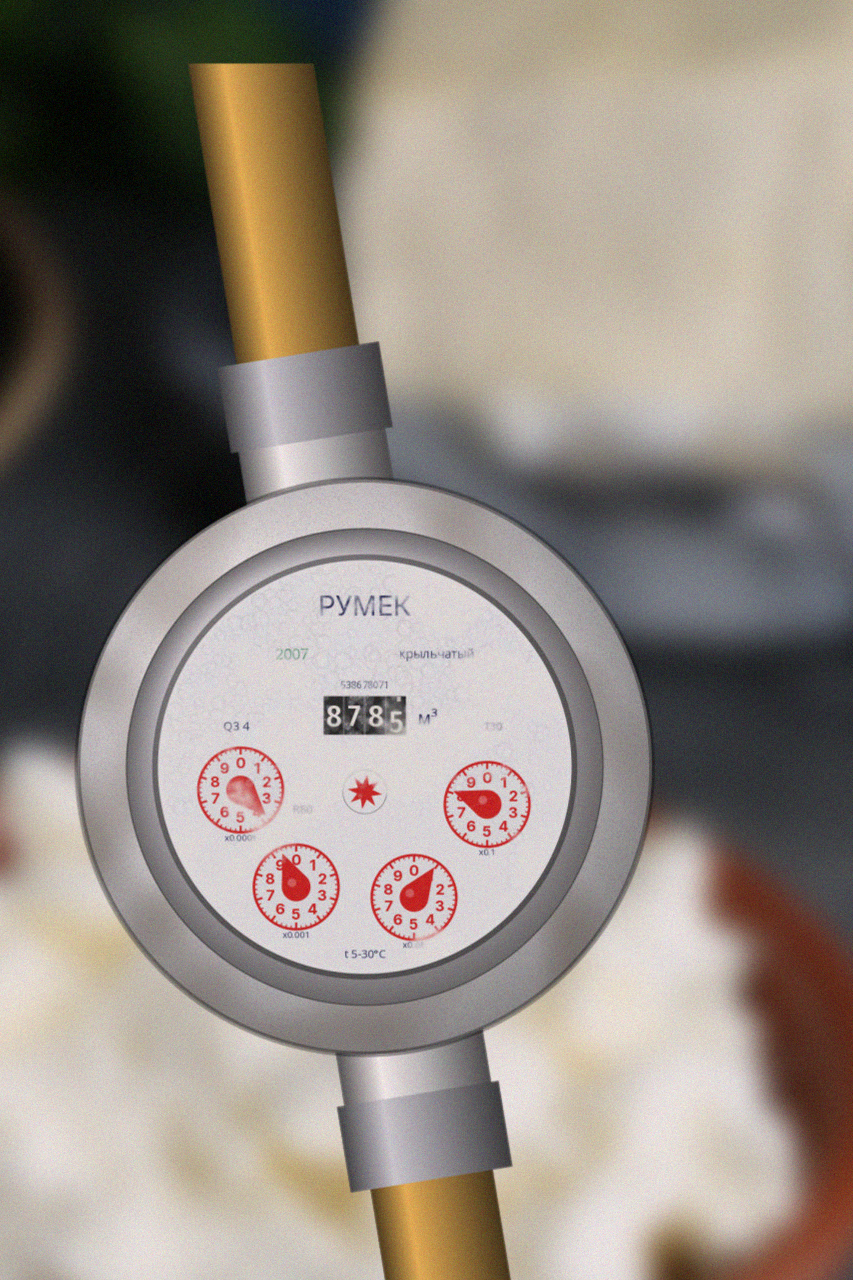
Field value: m³ 8784.8093
